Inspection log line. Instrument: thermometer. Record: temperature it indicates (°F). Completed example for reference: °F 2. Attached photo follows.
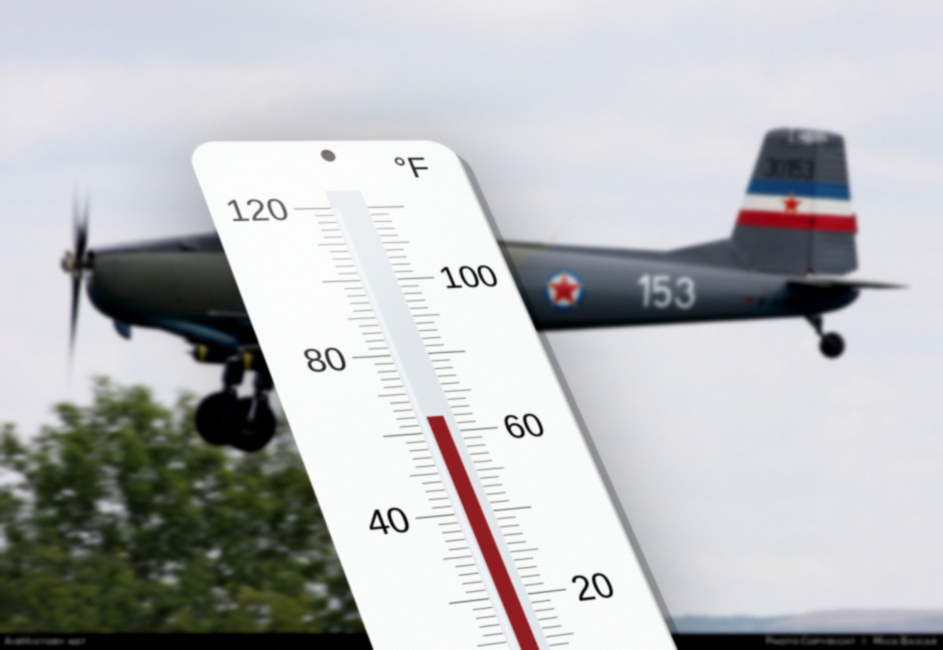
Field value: °F 64
